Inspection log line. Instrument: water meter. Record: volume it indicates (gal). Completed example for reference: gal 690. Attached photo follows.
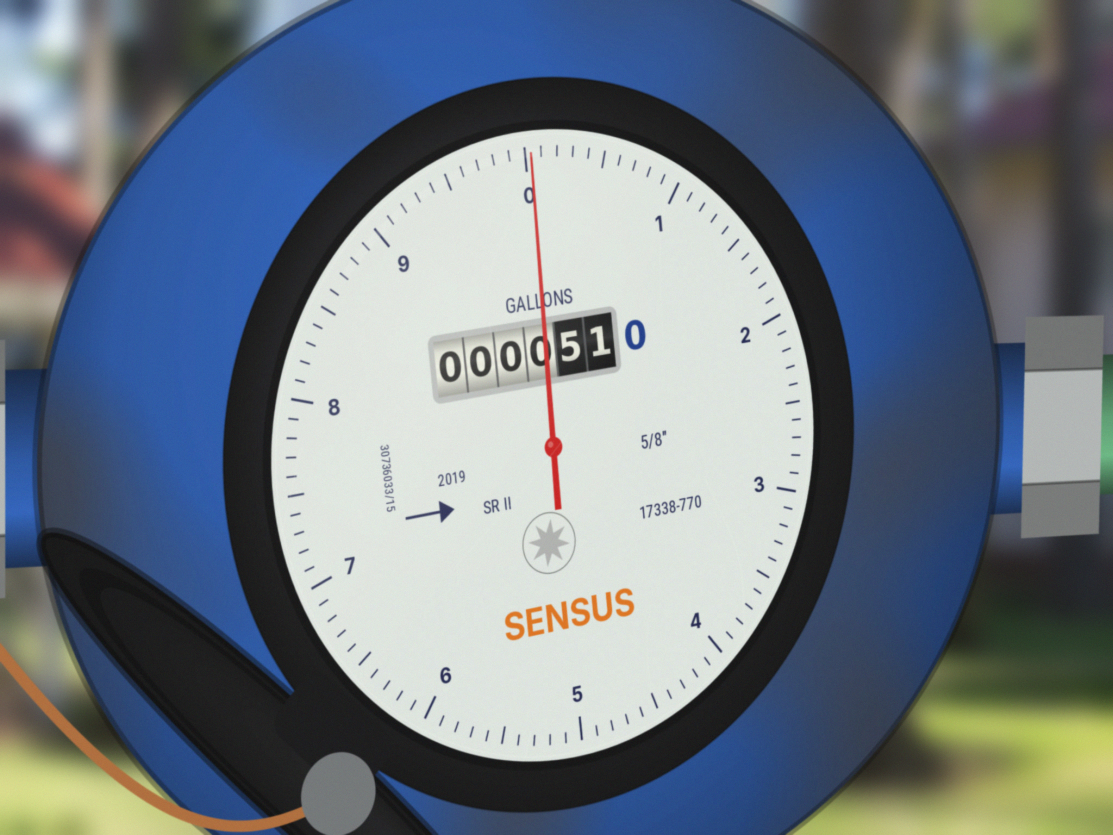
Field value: gal 510.0
